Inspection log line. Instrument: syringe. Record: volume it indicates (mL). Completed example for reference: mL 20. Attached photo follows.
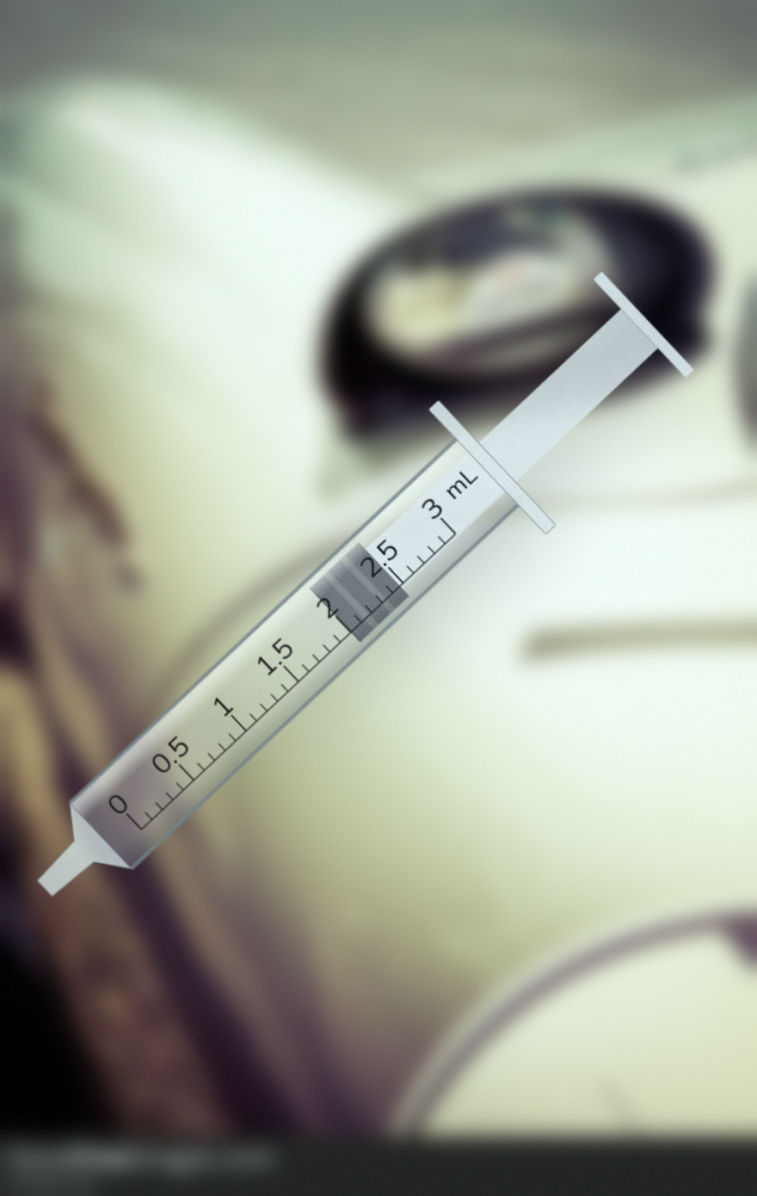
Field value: mL 2
